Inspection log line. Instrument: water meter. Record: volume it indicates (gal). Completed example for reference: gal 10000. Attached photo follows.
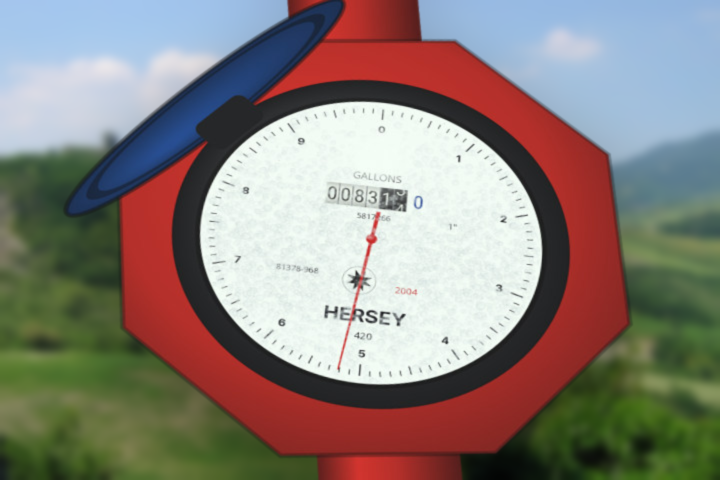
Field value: gal 83135.2
